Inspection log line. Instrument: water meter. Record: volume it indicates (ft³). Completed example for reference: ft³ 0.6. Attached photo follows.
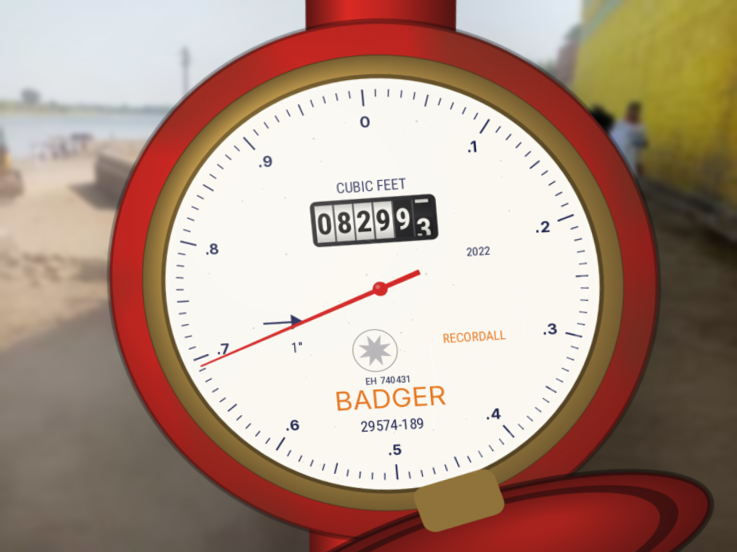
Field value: ft³ 82992.69
